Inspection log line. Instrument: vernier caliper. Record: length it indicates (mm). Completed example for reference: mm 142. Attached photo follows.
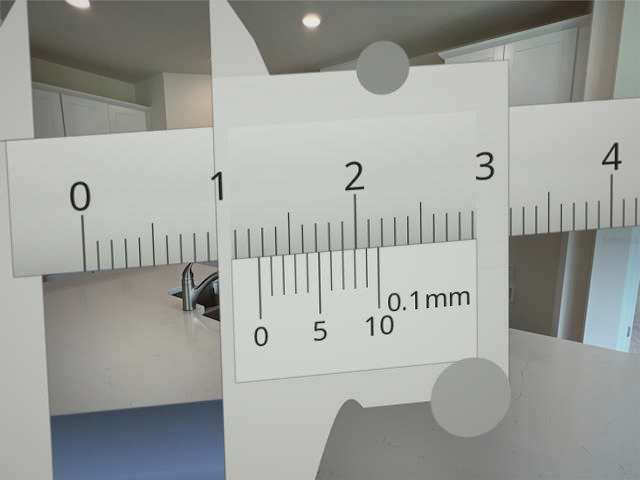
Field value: mm 12.7
